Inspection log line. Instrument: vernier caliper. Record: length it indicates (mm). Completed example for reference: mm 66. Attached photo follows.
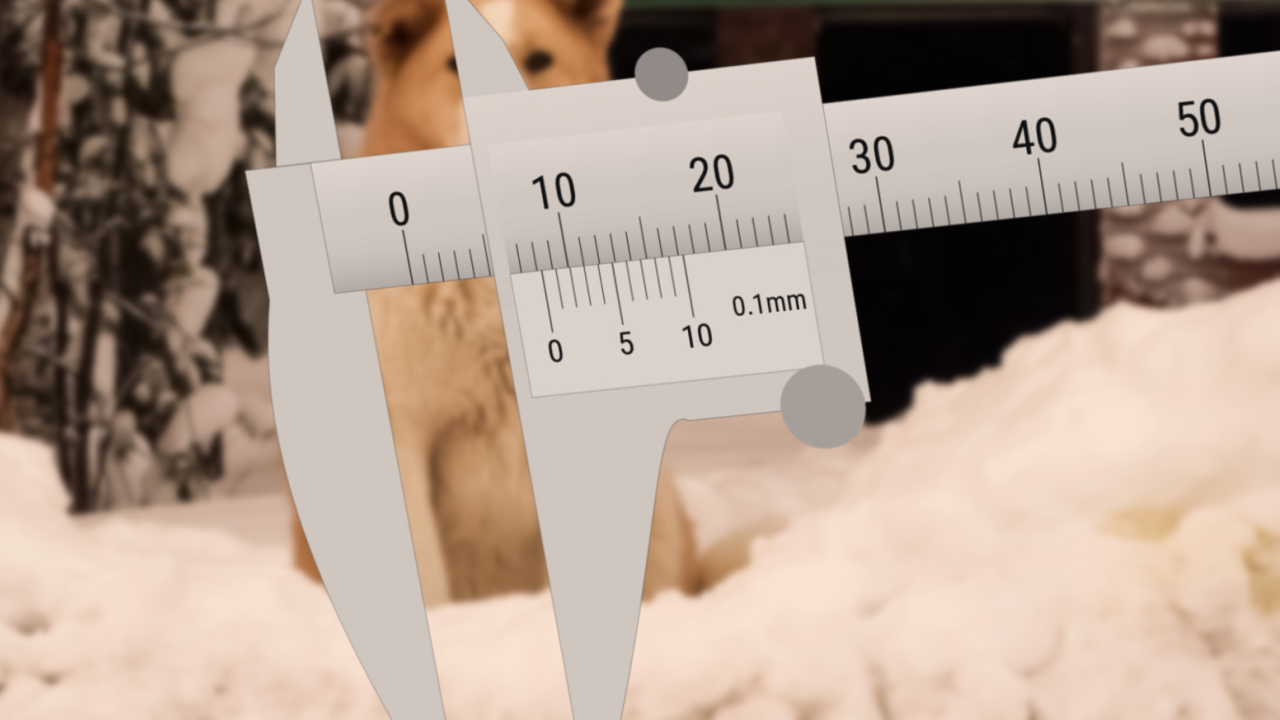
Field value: mm 8.3
